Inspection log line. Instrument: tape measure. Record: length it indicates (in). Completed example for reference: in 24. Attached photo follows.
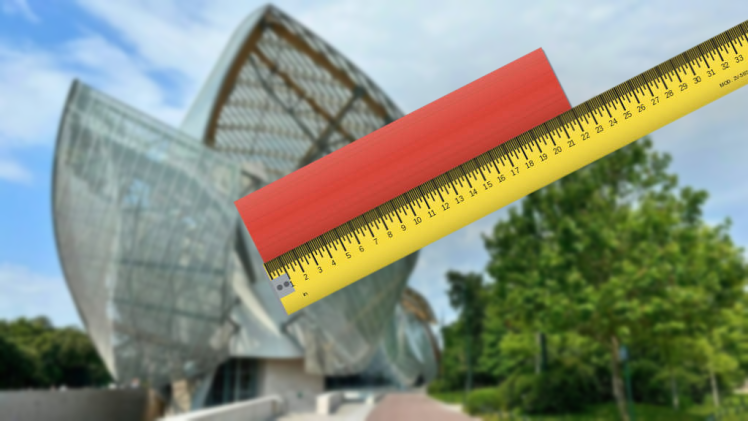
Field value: in 22
